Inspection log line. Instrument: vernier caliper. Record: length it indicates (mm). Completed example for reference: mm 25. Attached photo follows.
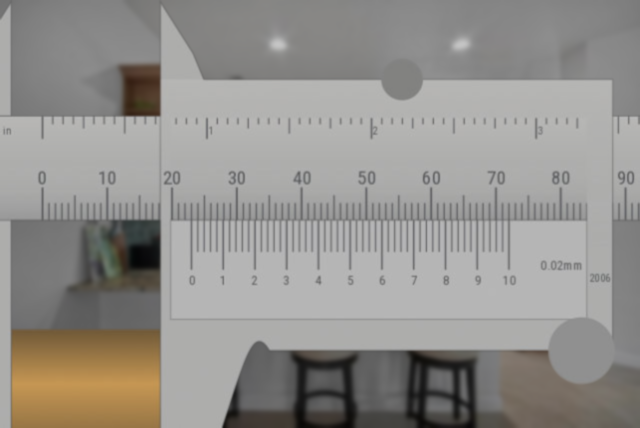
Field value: mm 23.0
